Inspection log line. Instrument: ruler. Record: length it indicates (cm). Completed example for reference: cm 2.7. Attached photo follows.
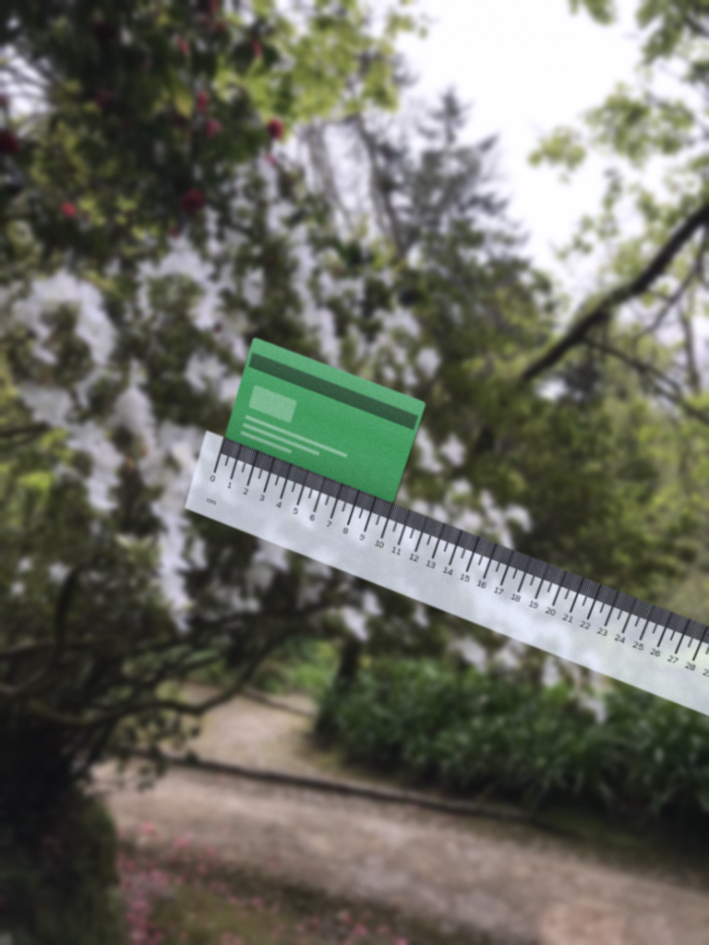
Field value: cm 10
